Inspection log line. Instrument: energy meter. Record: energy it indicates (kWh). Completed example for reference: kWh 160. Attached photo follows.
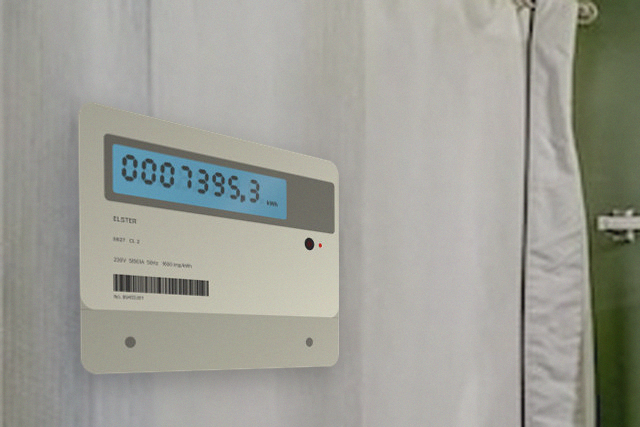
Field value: kWh 7395.3
